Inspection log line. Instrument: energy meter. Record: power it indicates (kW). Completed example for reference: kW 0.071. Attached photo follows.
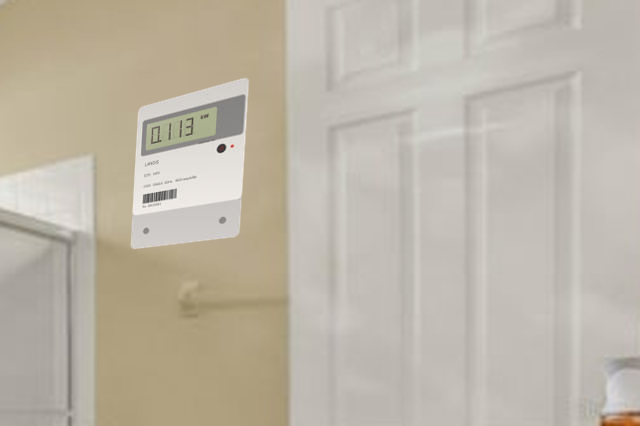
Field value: kW 0.113
